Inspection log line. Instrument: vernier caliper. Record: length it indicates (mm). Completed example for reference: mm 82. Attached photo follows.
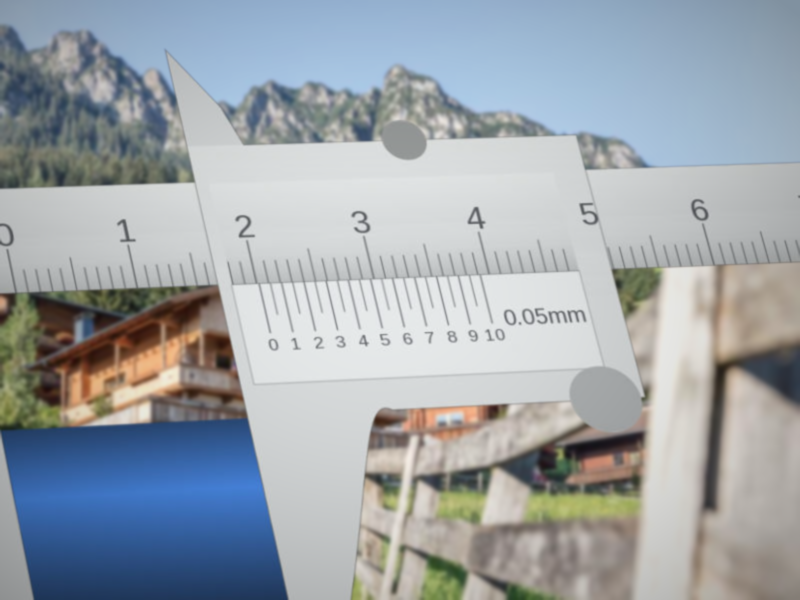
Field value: mm 20.2
